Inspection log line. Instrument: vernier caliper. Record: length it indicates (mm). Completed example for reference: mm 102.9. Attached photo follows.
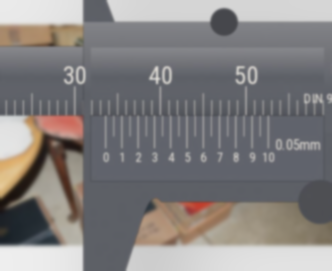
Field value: mm 33.6
